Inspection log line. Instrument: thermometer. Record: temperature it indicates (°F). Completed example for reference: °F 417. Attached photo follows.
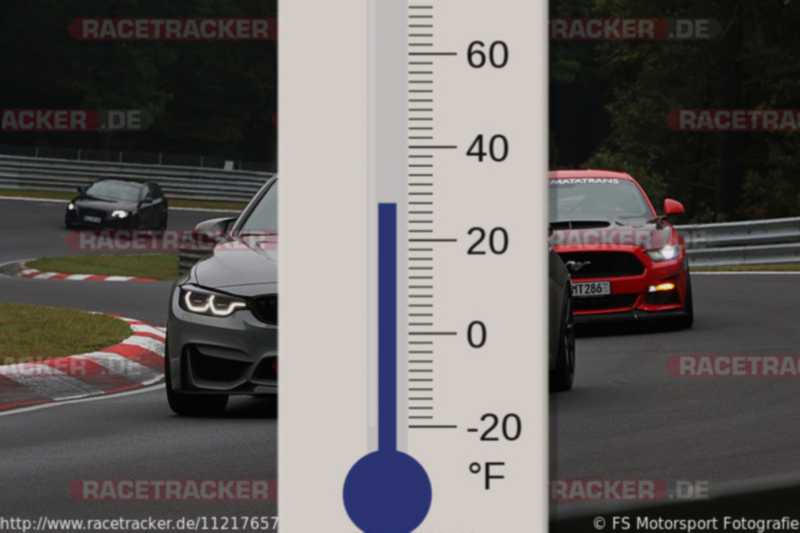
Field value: °F 28
